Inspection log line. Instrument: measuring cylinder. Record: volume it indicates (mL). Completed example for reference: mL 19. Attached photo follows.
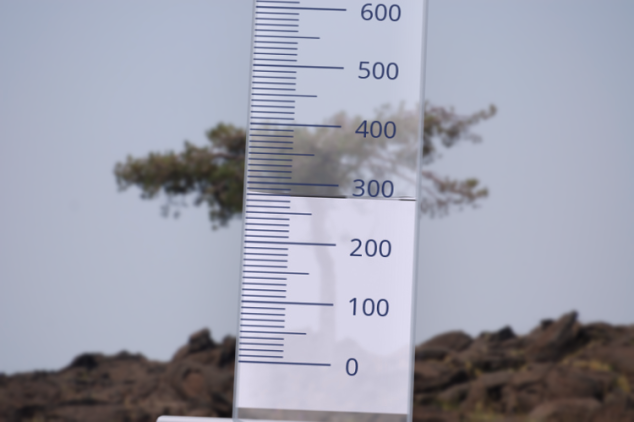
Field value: mL 280
